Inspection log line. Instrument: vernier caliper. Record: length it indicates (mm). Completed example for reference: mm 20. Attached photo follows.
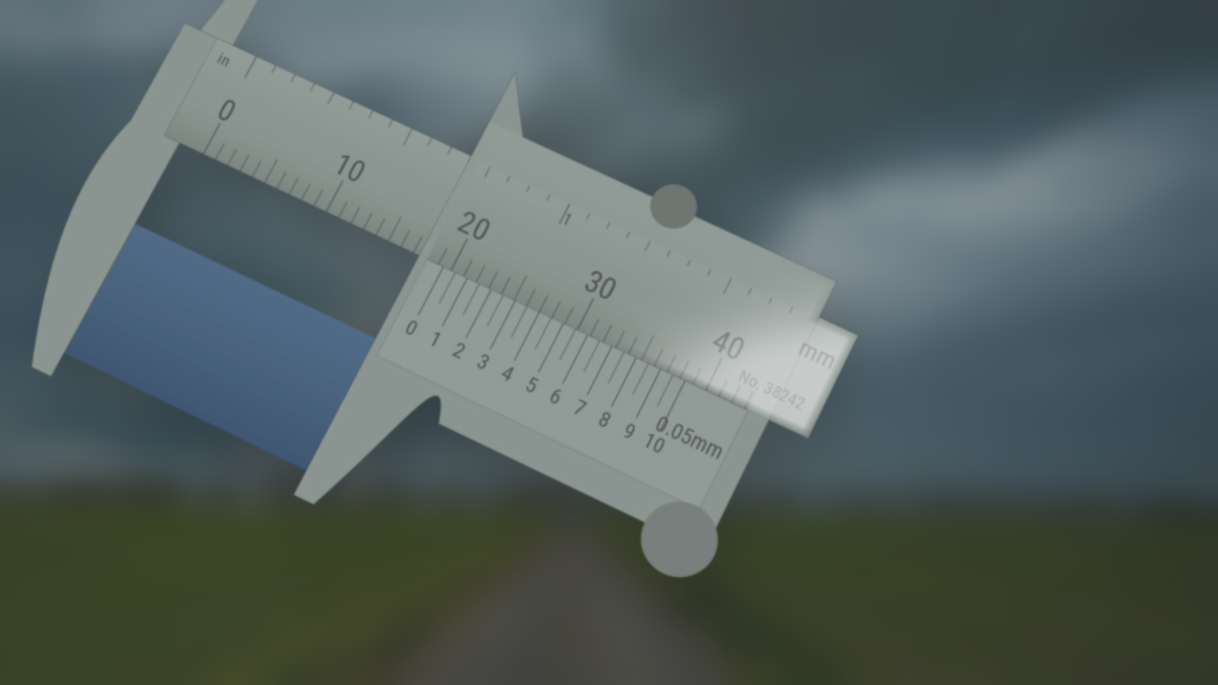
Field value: mm 19.4
